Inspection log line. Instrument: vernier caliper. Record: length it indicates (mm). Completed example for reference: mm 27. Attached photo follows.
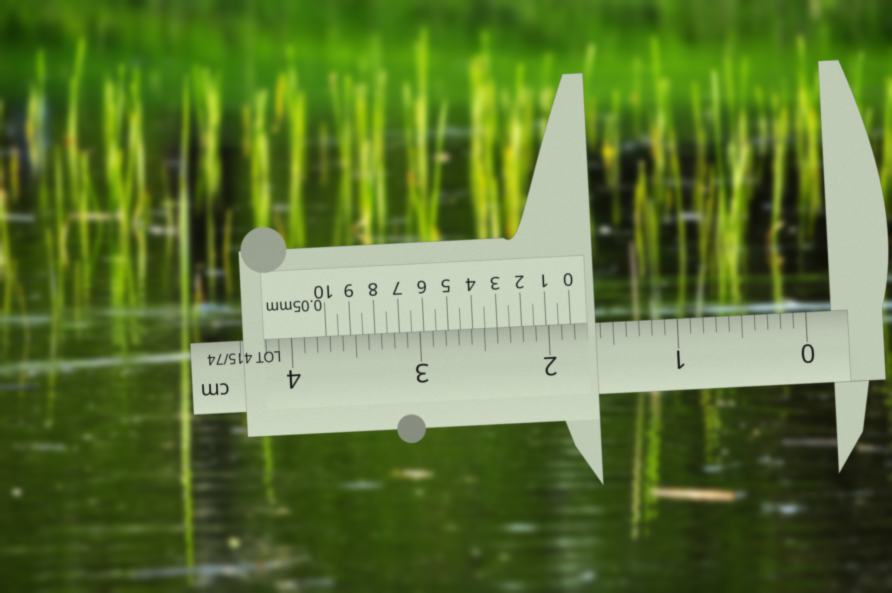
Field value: mm 18.3
